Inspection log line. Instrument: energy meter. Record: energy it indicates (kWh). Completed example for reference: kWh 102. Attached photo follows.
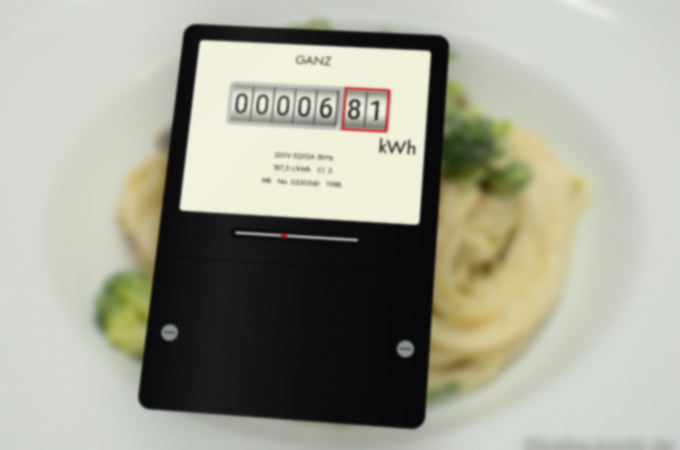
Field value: kWh 6.81
